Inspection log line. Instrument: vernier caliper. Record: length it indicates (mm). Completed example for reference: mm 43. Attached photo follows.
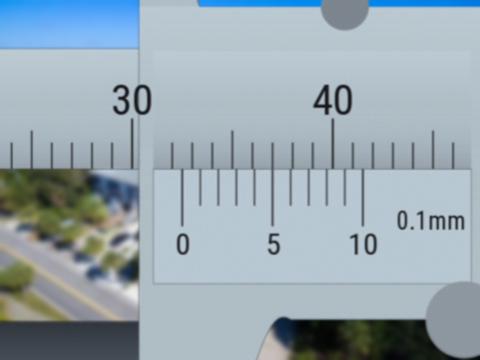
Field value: mm 32.5
